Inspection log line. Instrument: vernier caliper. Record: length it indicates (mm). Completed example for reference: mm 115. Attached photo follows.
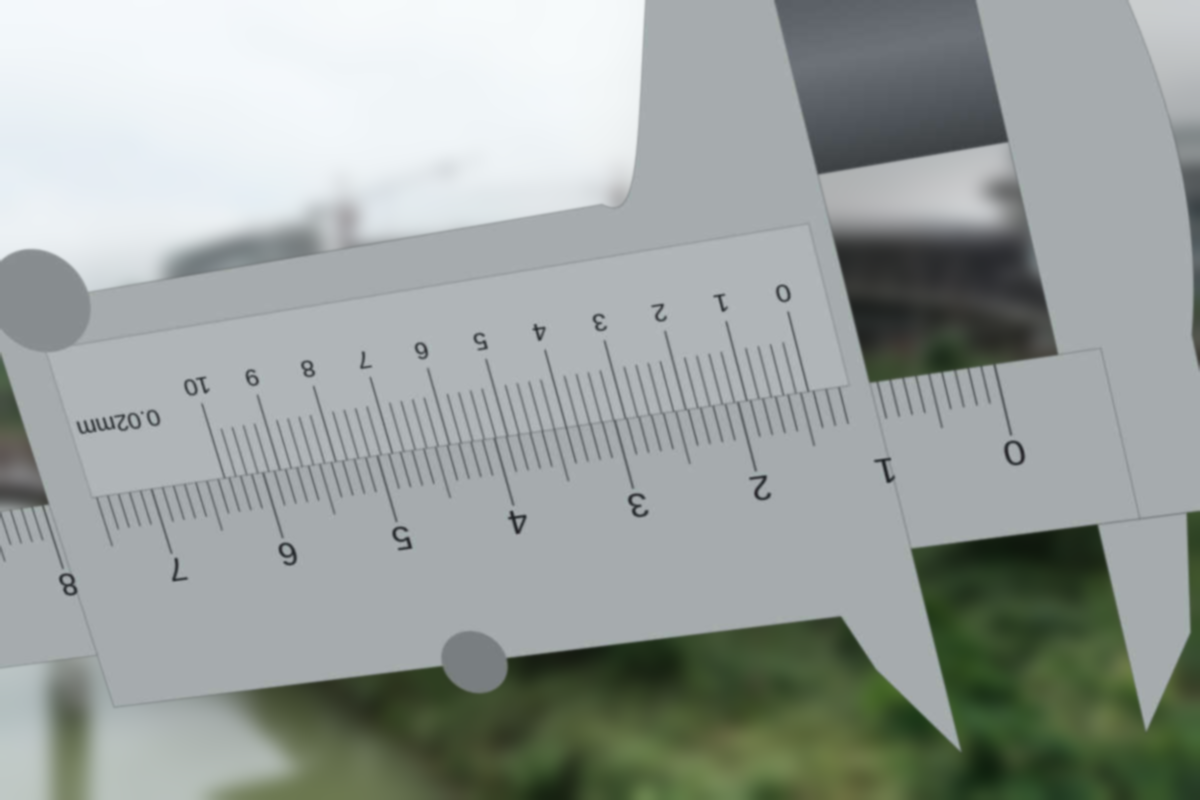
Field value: mm 14.4
